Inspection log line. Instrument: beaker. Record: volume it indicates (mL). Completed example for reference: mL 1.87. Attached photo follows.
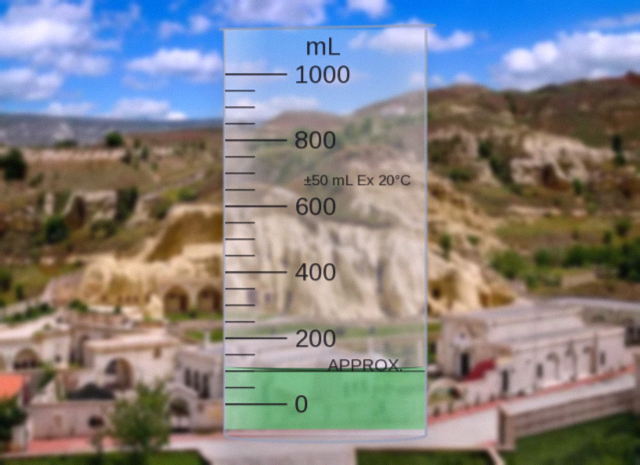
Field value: mL 100
